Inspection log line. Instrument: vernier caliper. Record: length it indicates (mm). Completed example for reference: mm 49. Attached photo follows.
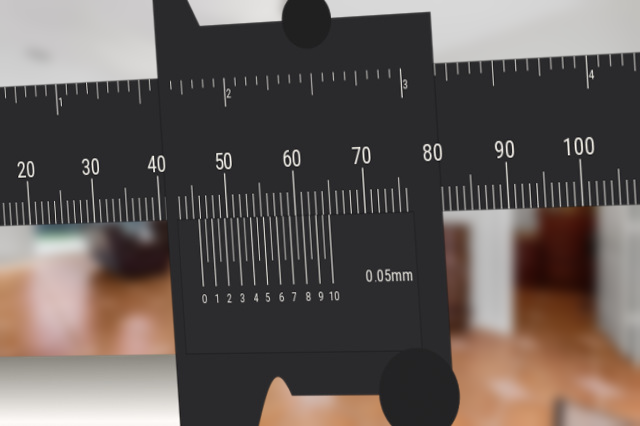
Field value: mm 45.8
